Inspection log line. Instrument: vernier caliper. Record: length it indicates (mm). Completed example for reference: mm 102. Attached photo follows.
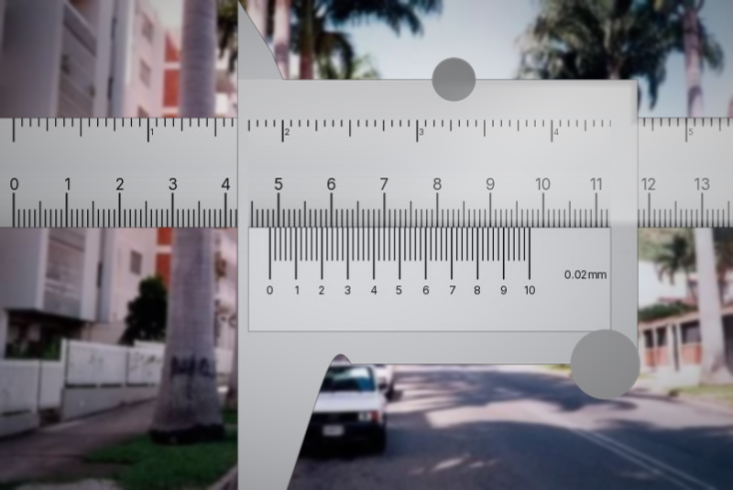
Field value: mm 48.4
